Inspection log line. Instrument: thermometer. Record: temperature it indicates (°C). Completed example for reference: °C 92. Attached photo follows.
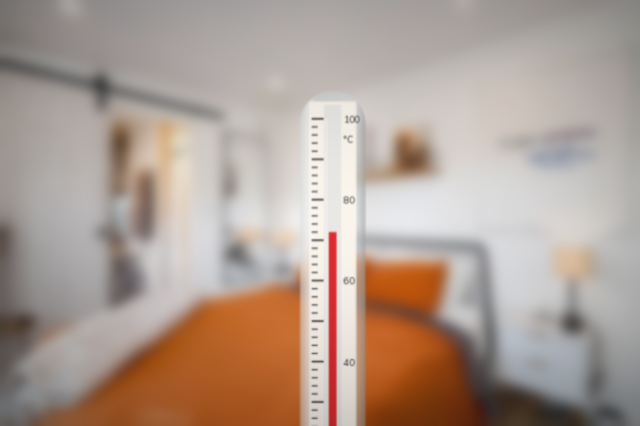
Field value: °C 72
